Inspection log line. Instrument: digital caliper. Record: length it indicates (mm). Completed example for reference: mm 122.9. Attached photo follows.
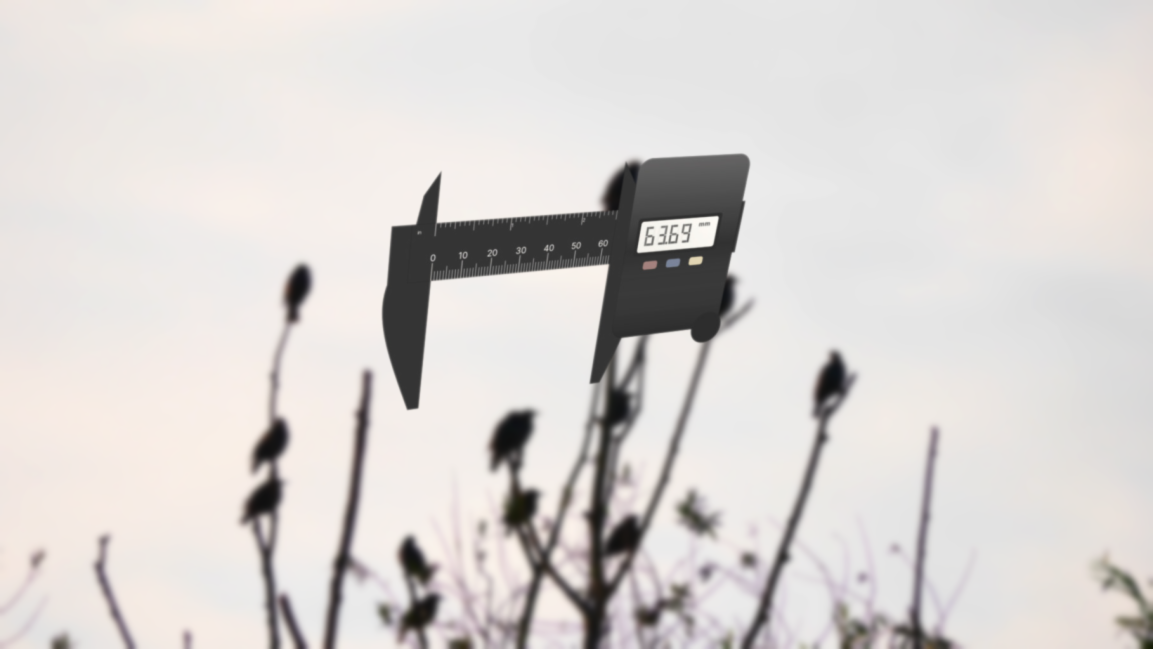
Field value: mm 63.69
